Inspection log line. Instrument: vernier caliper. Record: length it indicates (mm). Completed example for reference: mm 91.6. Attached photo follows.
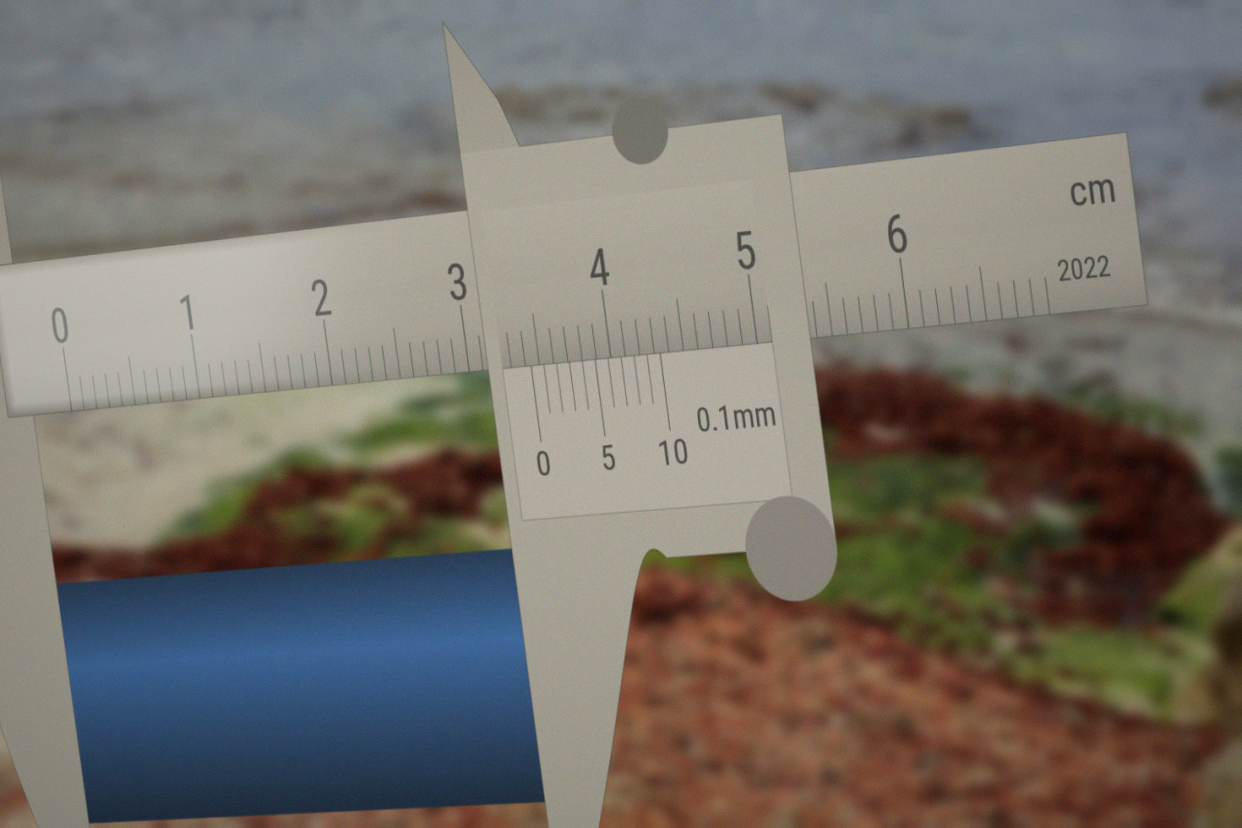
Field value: mm 34.4
